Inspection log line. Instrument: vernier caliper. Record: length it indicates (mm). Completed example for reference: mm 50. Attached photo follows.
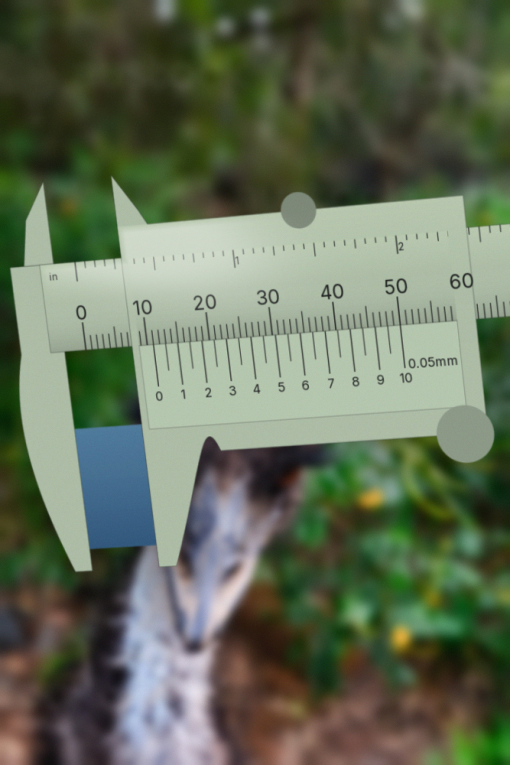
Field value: mm 11.0
